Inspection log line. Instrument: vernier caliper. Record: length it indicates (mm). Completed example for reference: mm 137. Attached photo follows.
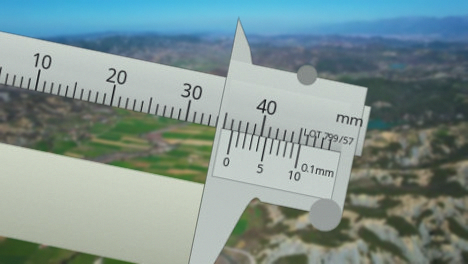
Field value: mm 36.2
